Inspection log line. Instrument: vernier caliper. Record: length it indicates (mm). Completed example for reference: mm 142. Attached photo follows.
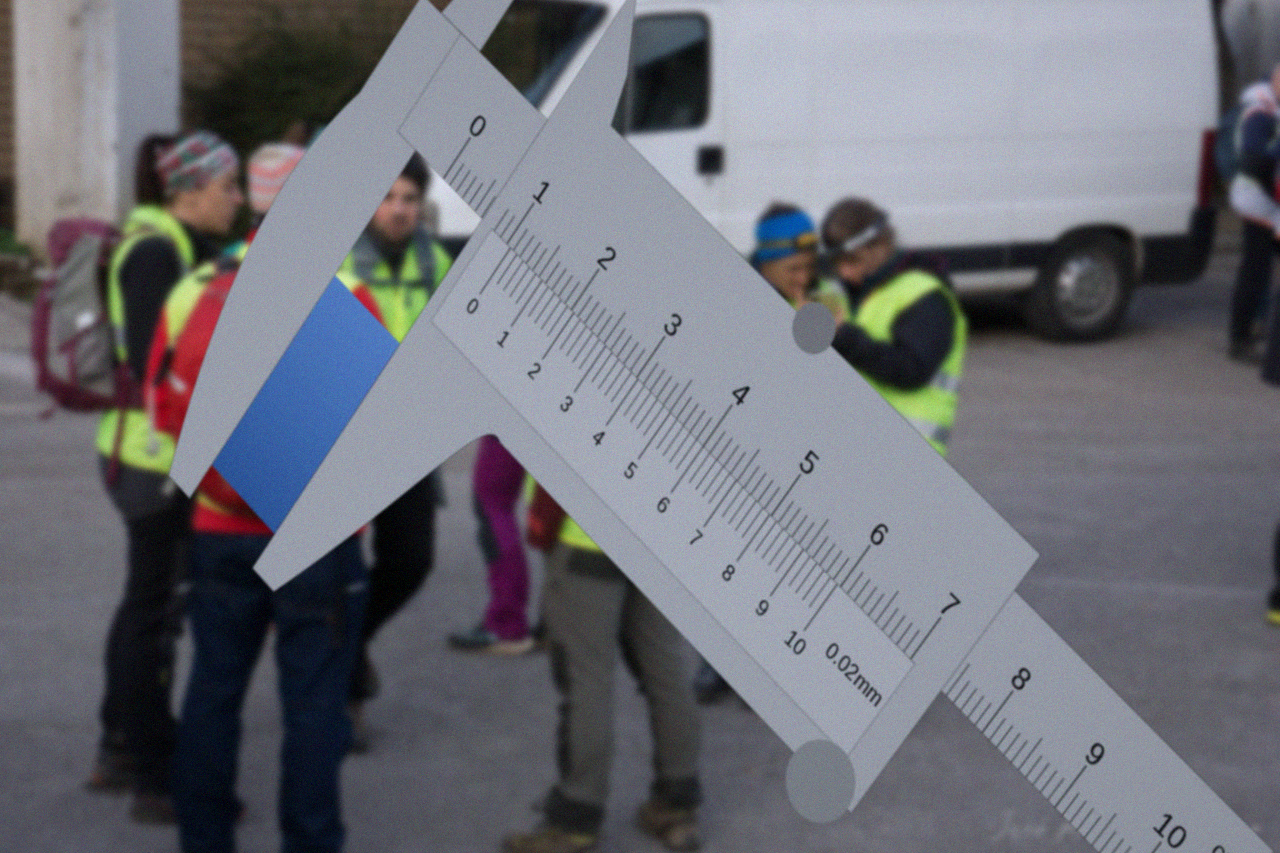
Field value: mm 10.6
